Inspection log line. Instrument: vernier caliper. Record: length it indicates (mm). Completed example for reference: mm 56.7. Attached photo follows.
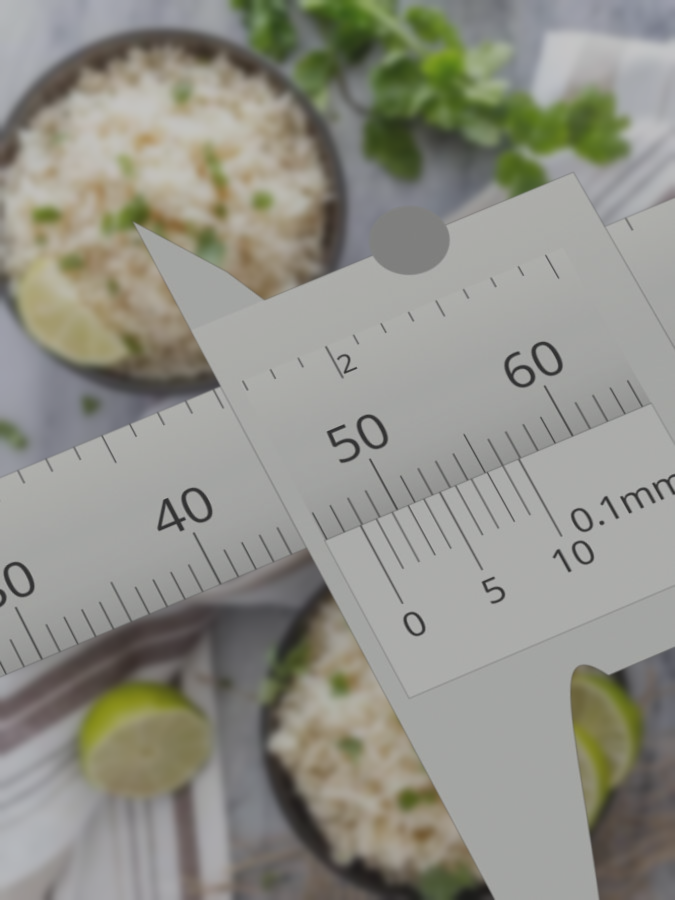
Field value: mm 47.9
